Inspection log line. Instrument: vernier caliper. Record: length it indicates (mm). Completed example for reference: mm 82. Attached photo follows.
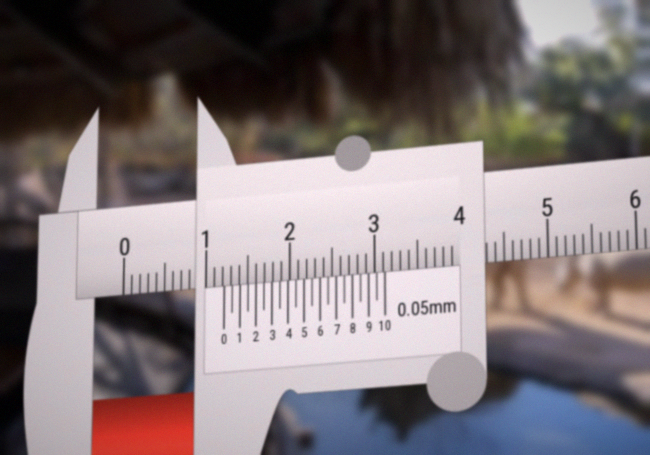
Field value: mm 12.2
